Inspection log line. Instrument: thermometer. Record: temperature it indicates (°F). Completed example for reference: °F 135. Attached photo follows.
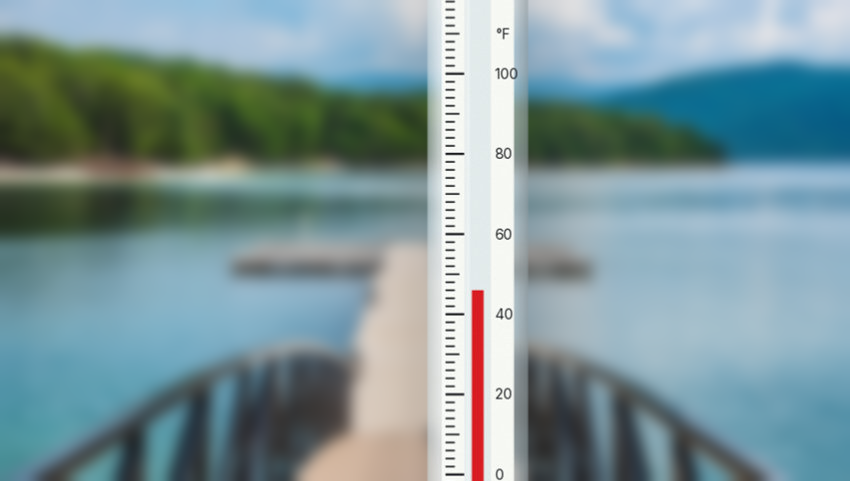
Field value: °F 46
